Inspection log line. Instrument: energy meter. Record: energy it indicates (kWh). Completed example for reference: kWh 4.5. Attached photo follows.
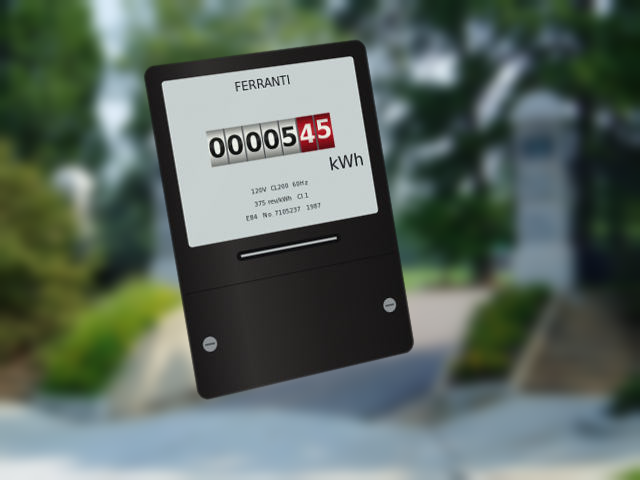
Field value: kWh 5.45
